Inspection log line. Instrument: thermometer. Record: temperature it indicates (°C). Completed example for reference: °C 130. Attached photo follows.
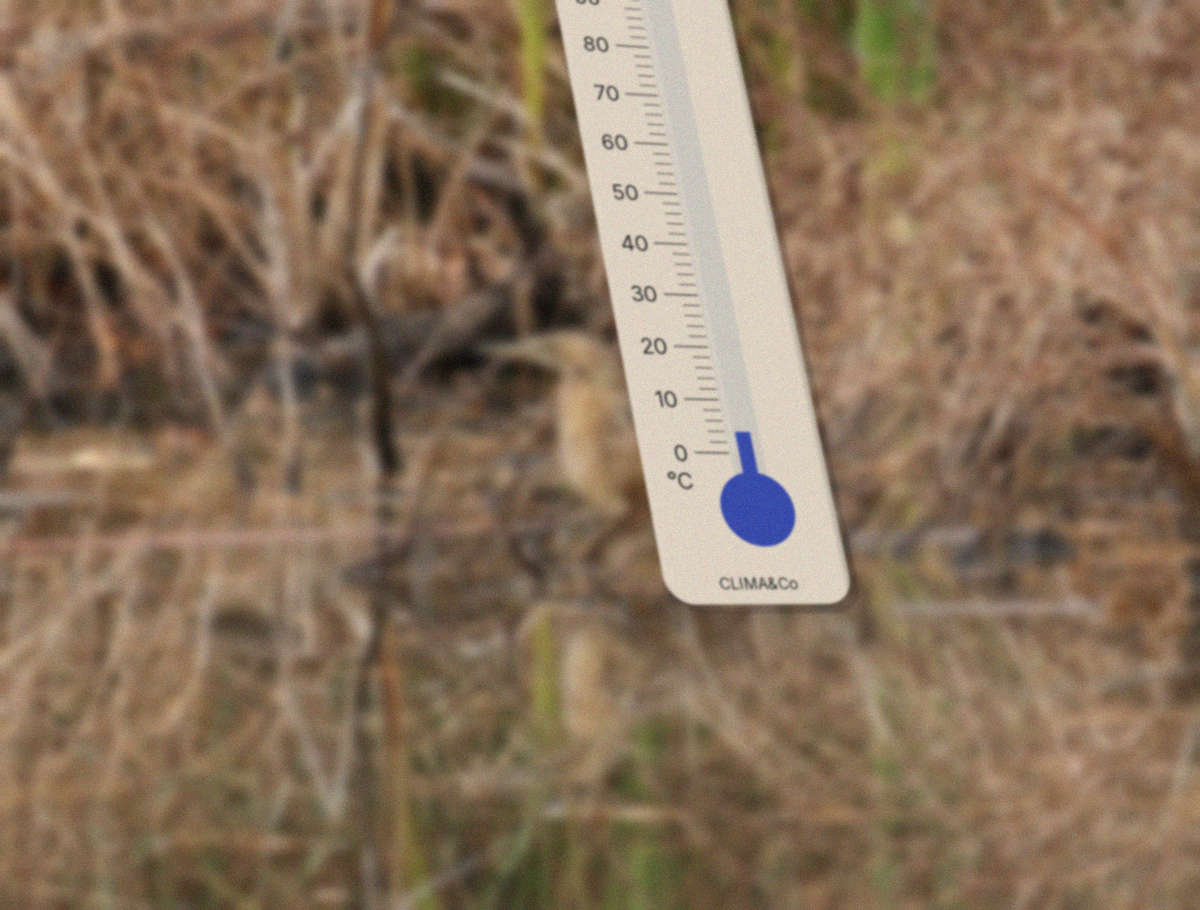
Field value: °C 4
